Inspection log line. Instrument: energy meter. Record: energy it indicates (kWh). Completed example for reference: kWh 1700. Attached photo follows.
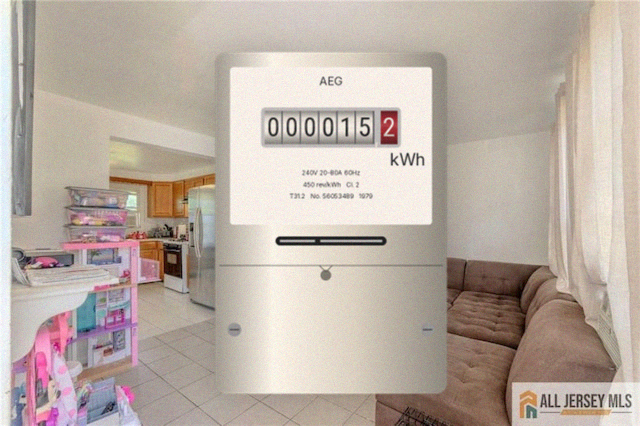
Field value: kWh 15.2
